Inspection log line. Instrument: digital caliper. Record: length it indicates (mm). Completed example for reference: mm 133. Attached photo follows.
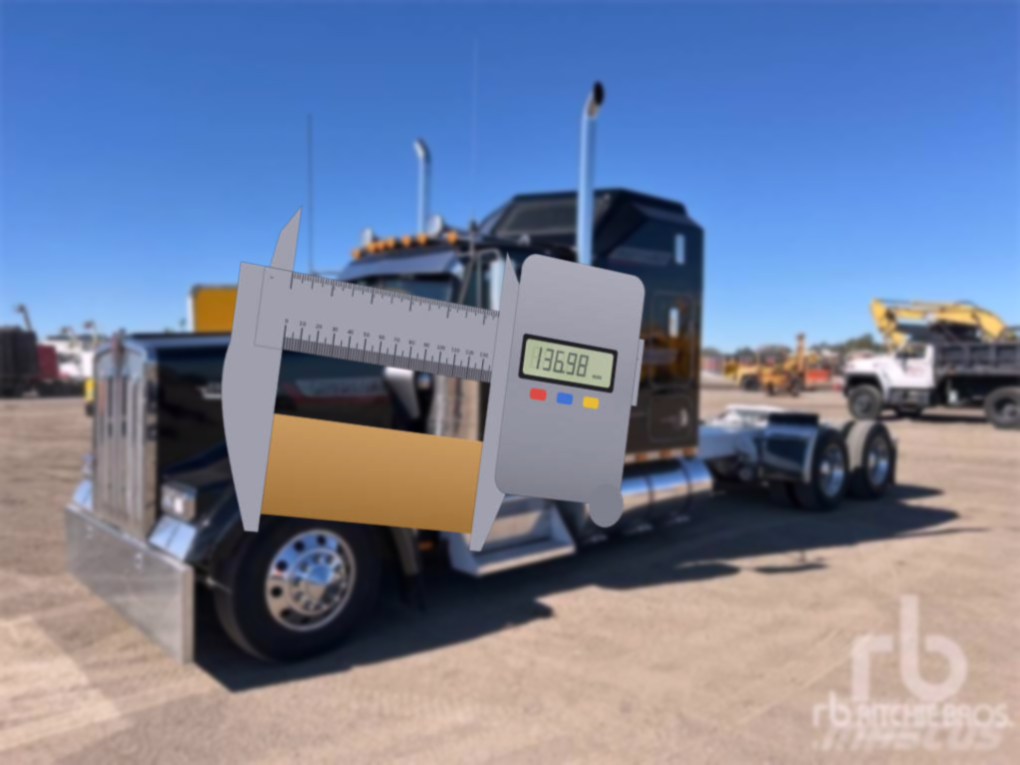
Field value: mm 136.98
